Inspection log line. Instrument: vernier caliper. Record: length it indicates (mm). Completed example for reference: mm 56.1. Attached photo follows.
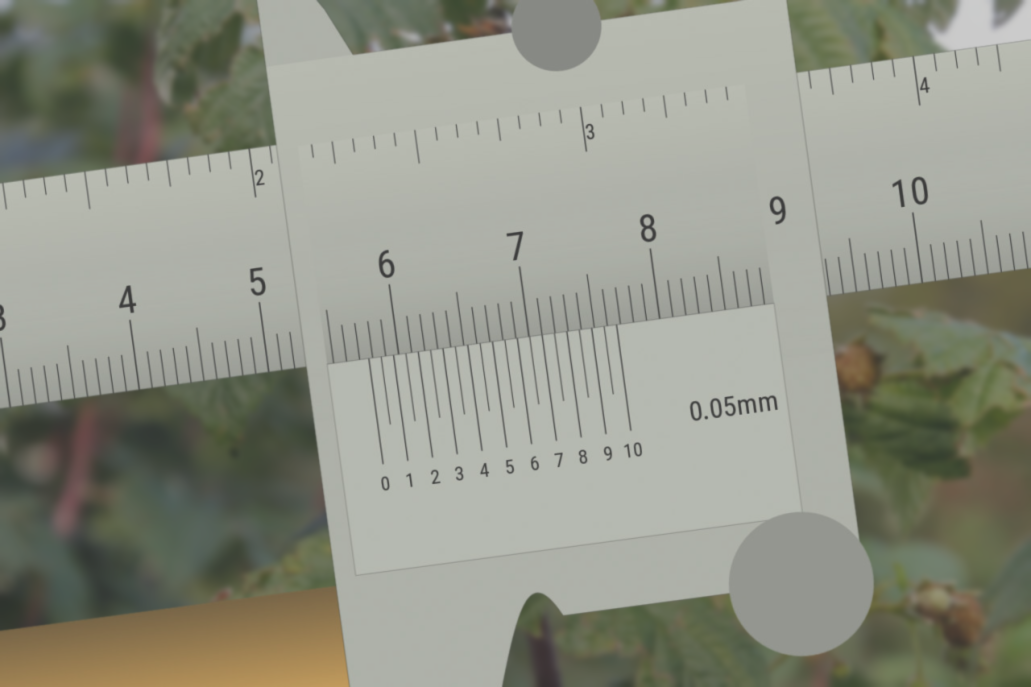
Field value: mm 57.7
